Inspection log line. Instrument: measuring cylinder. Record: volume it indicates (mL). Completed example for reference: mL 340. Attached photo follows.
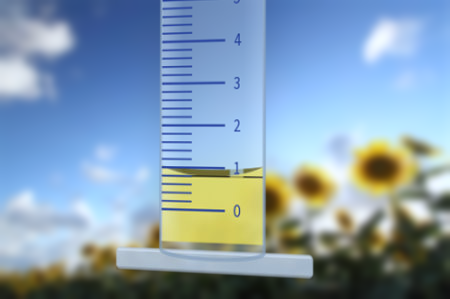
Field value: mL 0.8
